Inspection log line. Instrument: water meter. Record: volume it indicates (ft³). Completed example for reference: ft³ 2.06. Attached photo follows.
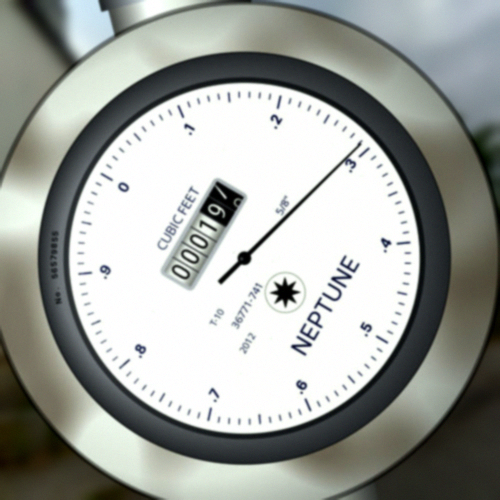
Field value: ft³ 197.29
